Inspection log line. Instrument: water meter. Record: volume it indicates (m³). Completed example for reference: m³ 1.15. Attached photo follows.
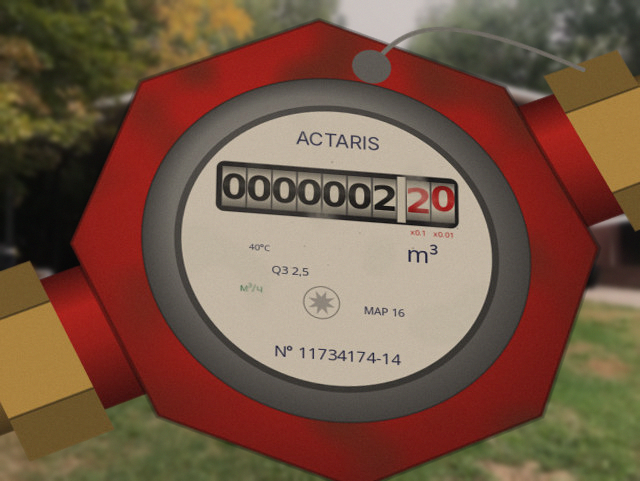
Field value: m³ 2.20
